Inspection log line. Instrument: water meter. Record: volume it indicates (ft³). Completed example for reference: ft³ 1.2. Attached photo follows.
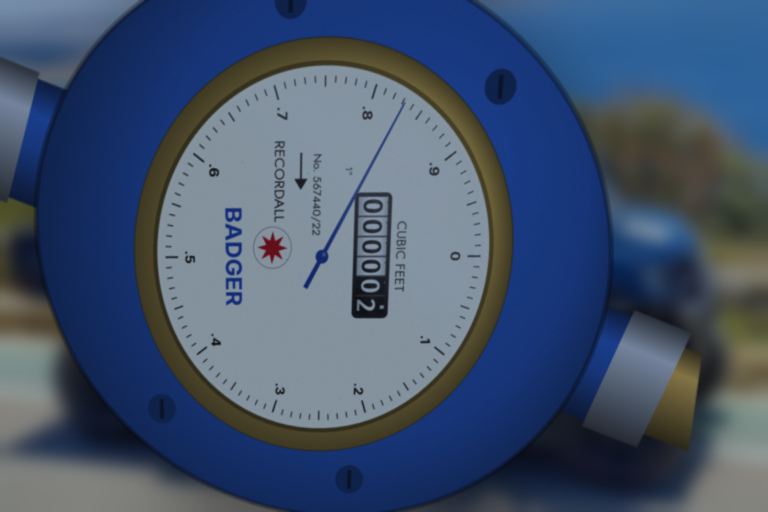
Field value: ft³ 1.83
